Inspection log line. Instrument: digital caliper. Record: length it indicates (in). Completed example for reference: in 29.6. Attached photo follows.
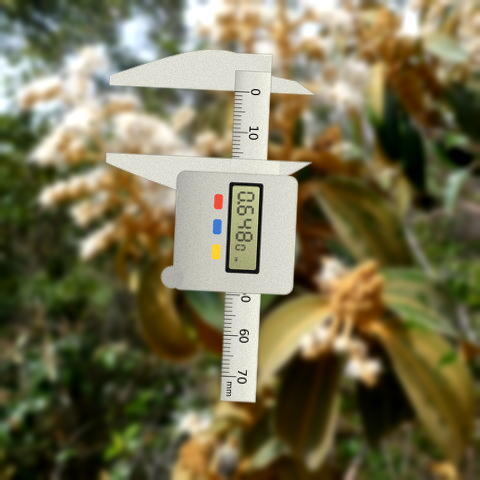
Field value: in 0.6480
